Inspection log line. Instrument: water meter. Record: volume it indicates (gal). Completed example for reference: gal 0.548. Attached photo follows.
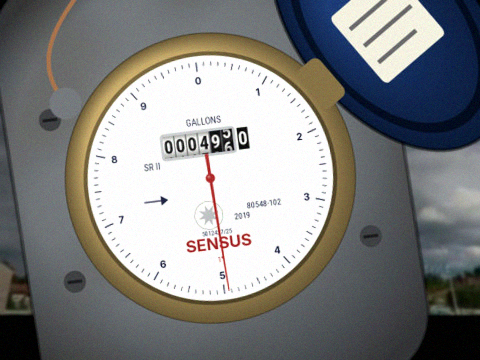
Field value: gal 4954.9
